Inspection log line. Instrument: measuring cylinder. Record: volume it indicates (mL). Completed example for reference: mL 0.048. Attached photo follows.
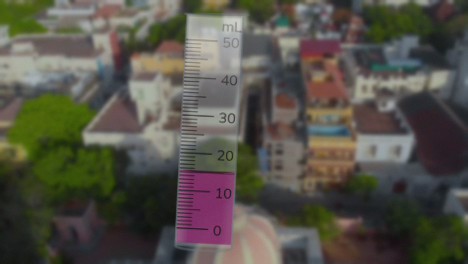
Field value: mL 15
